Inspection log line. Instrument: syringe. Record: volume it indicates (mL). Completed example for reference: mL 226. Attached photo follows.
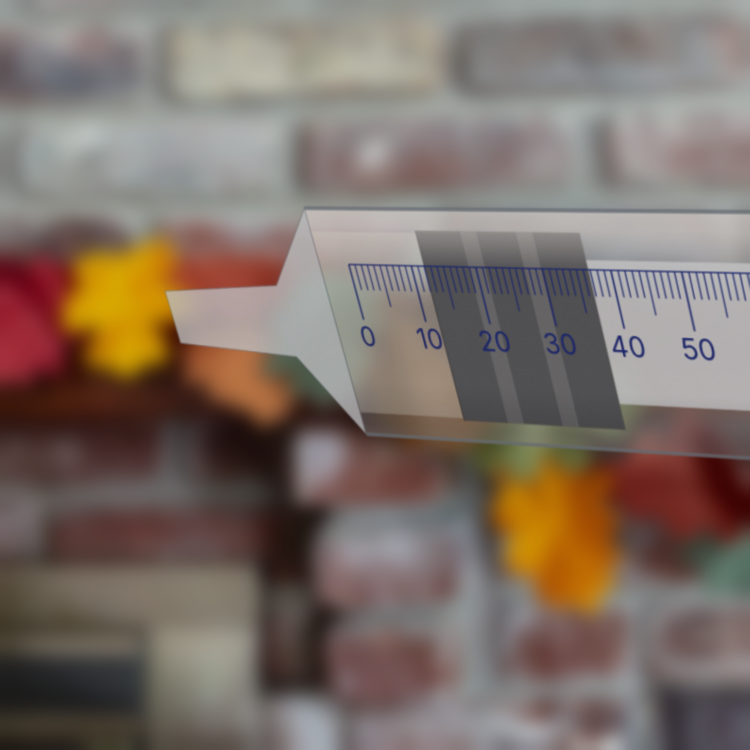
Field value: mL 12
